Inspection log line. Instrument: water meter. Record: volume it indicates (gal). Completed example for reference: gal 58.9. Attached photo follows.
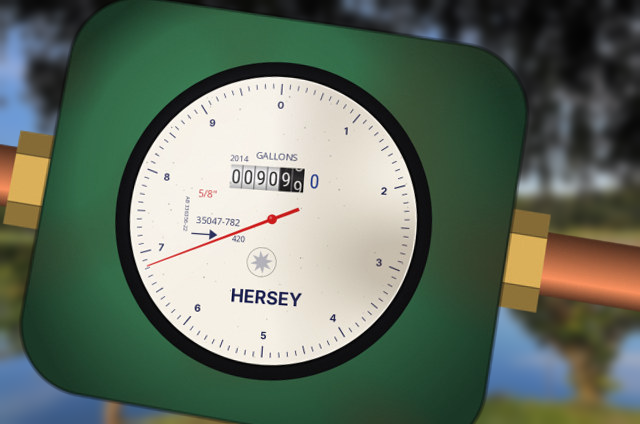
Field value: gal 90986.8
